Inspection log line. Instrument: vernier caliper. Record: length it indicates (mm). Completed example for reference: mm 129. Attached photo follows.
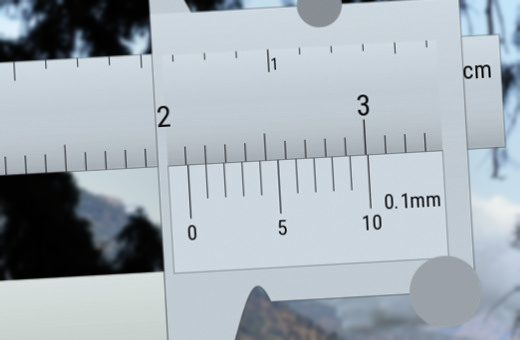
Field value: mm 21.1
